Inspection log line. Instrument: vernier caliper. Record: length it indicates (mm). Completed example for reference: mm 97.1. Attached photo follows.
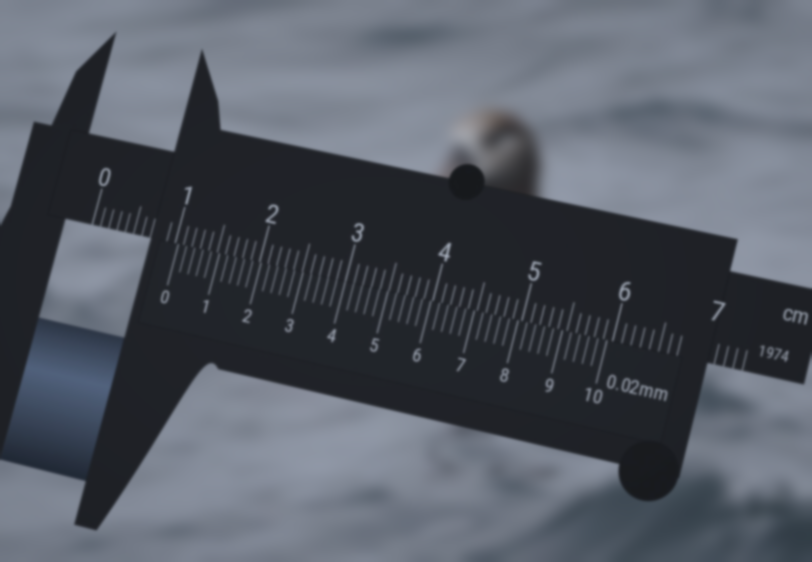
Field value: mm 10.4
